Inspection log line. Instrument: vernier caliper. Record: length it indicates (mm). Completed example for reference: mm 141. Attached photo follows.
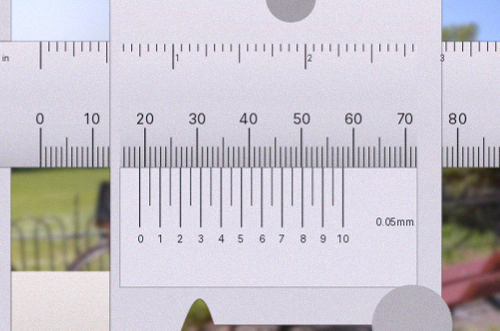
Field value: mm 19.0
